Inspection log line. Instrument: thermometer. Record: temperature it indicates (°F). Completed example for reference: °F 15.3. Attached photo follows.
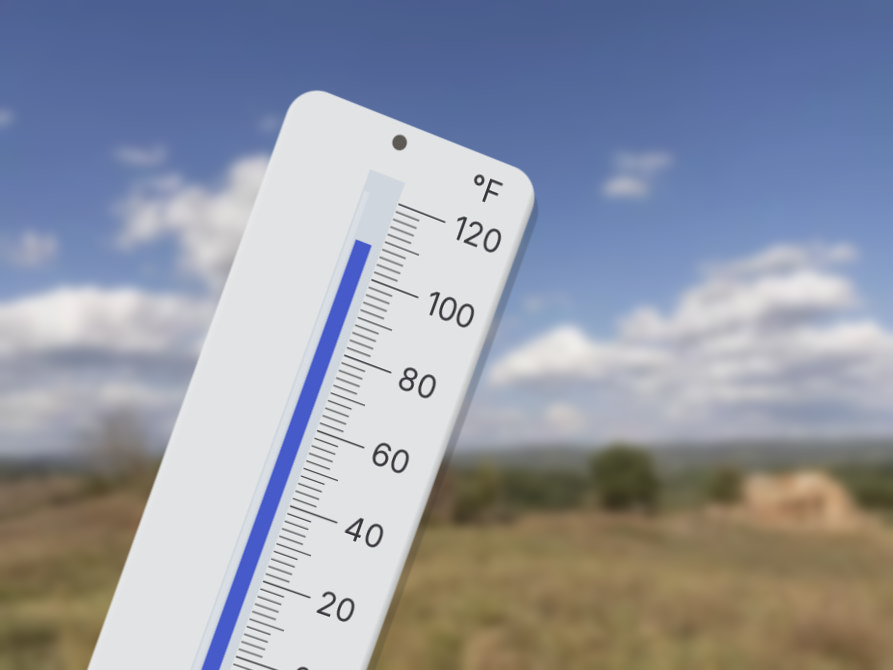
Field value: °F 108
